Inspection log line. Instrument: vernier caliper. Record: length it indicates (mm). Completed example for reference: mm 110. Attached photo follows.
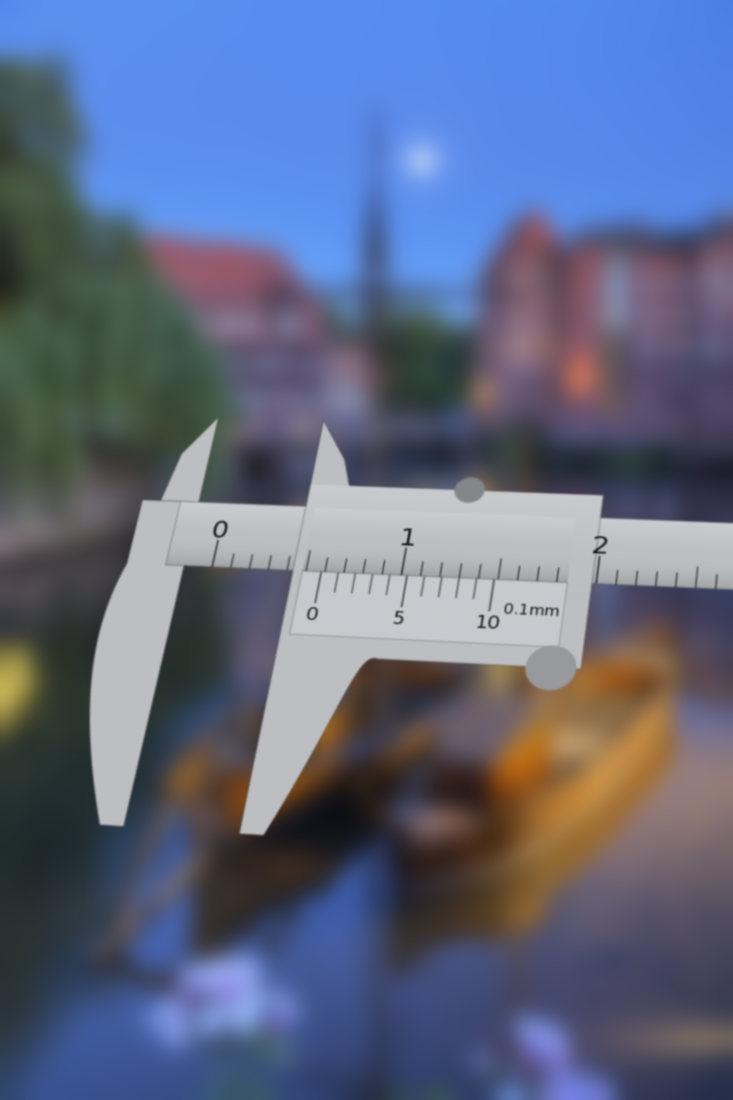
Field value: mm 5.8
